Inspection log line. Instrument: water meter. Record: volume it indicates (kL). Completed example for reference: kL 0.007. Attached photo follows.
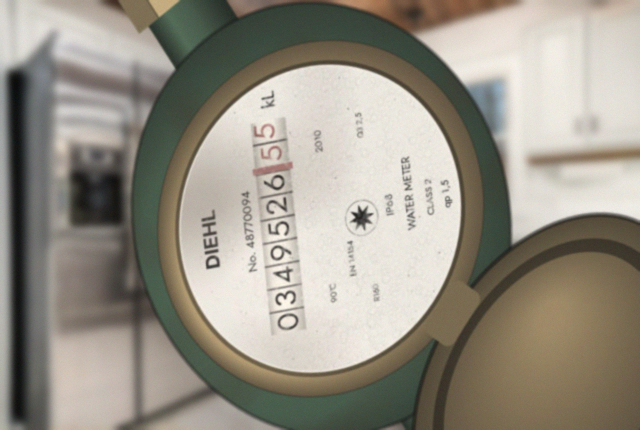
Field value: kL 349526.55
